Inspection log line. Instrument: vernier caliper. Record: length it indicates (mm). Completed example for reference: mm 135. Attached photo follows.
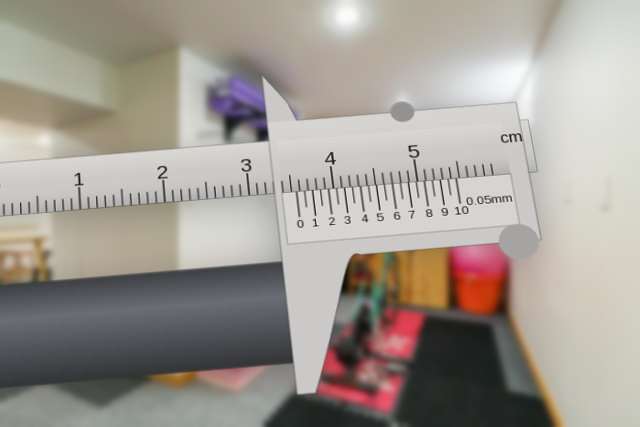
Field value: mm 35.6
